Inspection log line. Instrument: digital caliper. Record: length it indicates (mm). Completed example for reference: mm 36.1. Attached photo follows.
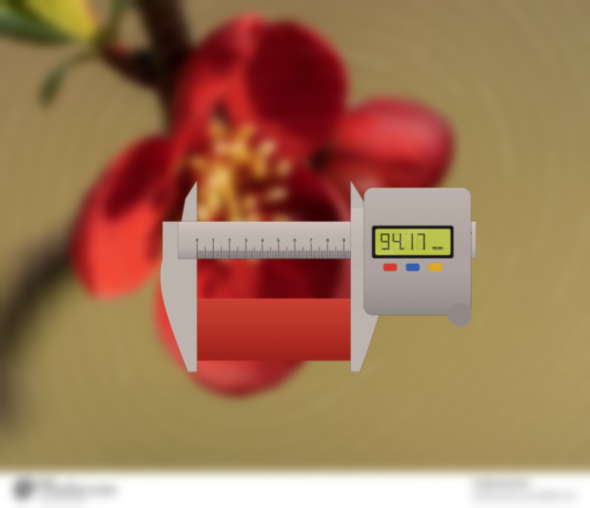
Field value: mm 94.17
